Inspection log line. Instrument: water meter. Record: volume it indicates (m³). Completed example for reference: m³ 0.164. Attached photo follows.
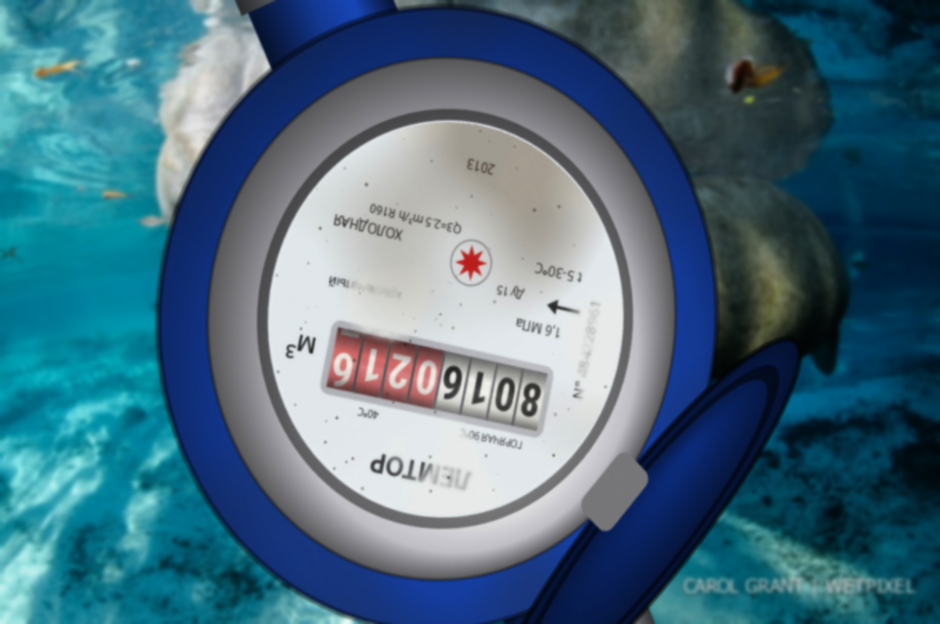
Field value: m³ 8016.0216
